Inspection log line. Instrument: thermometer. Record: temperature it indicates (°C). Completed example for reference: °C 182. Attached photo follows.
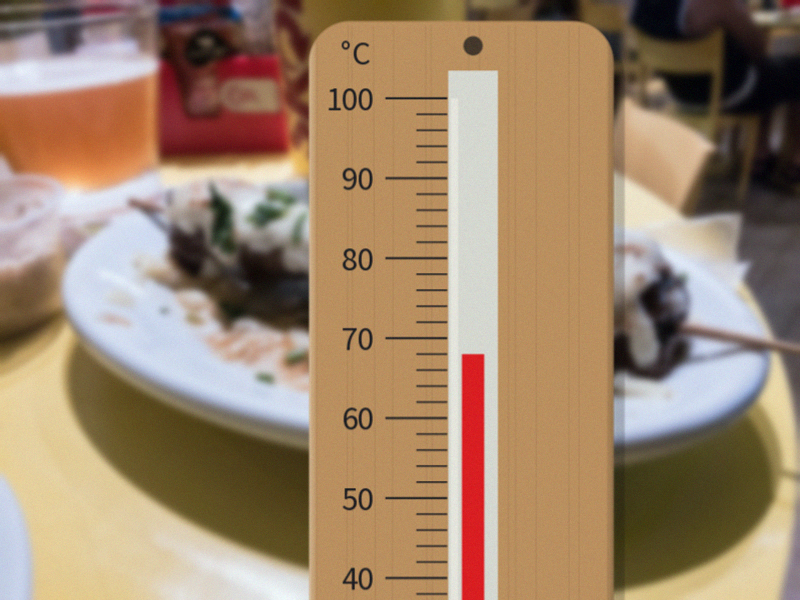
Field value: °C 68
